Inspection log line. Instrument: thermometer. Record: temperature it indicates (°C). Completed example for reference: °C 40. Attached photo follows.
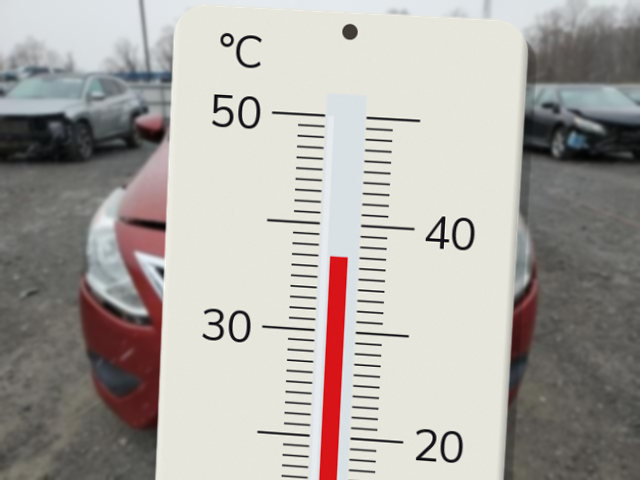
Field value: °C 37
